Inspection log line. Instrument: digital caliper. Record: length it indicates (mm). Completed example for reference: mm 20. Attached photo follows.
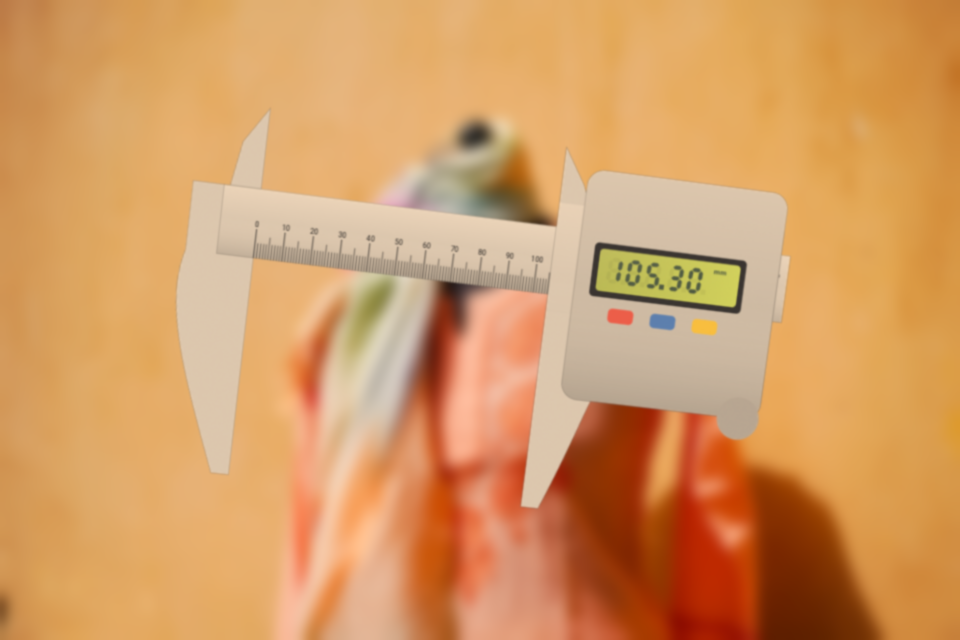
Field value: mm 105.30
